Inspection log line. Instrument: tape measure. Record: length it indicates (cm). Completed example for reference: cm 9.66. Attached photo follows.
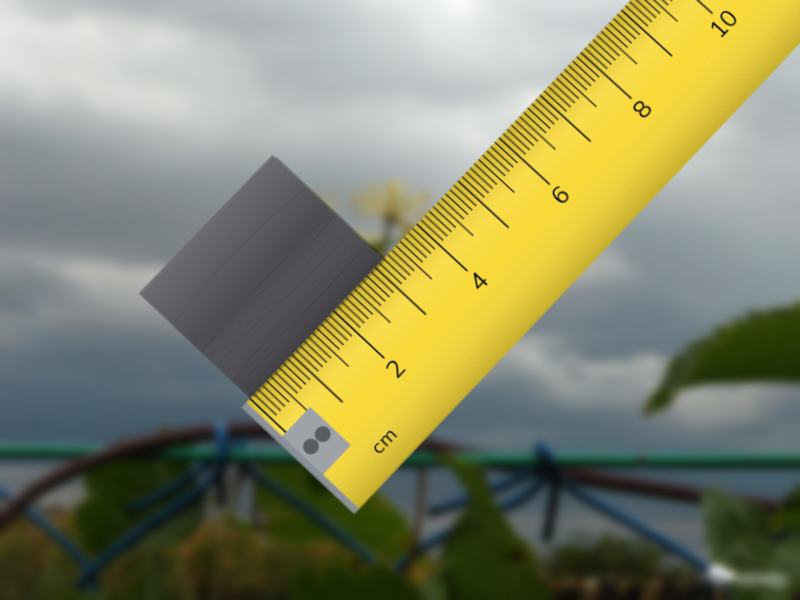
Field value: cm 3.2
